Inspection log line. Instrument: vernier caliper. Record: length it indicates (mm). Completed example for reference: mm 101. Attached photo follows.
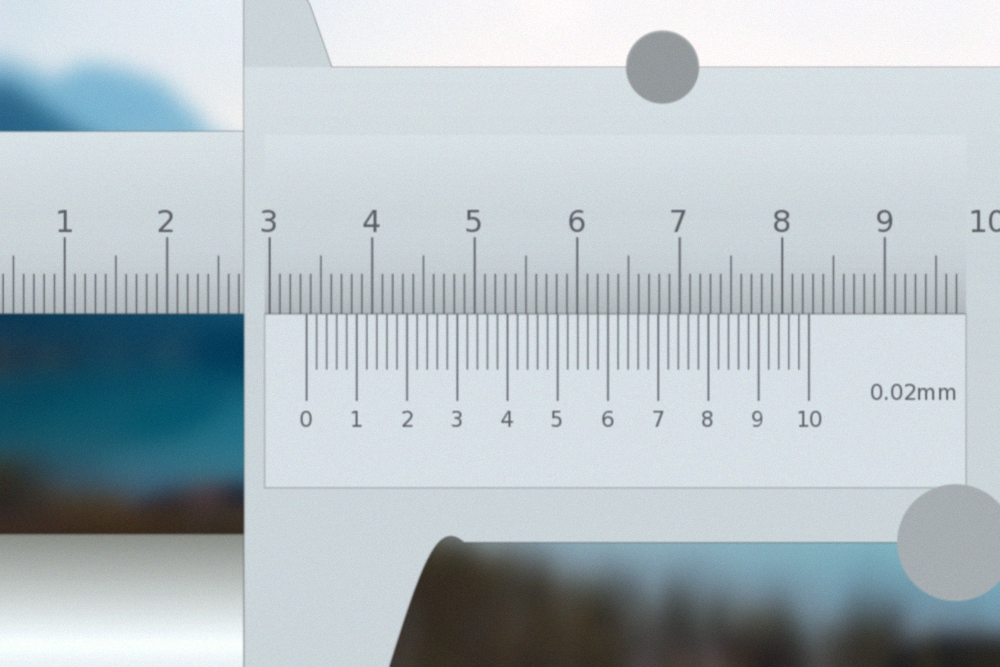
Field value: mm 33.6
